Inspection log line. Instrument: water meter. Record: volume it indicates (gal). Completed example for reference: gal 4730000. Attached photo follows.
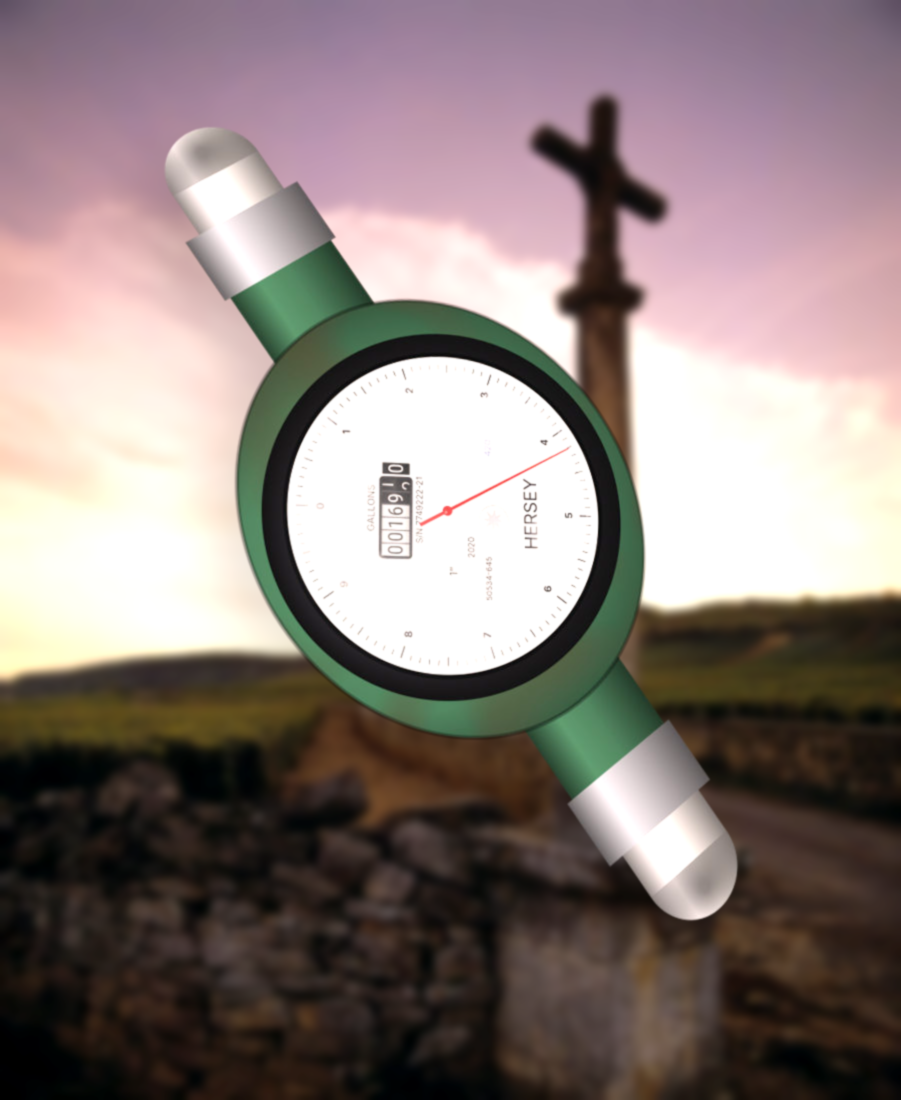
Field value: gal 16914.2
